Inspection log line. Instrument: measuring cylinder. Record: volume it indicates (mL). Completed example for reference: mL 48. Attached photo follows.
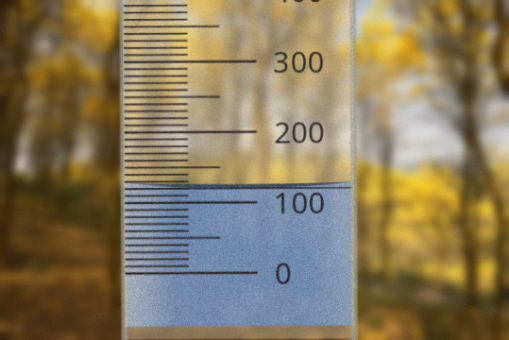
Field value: mL 120
